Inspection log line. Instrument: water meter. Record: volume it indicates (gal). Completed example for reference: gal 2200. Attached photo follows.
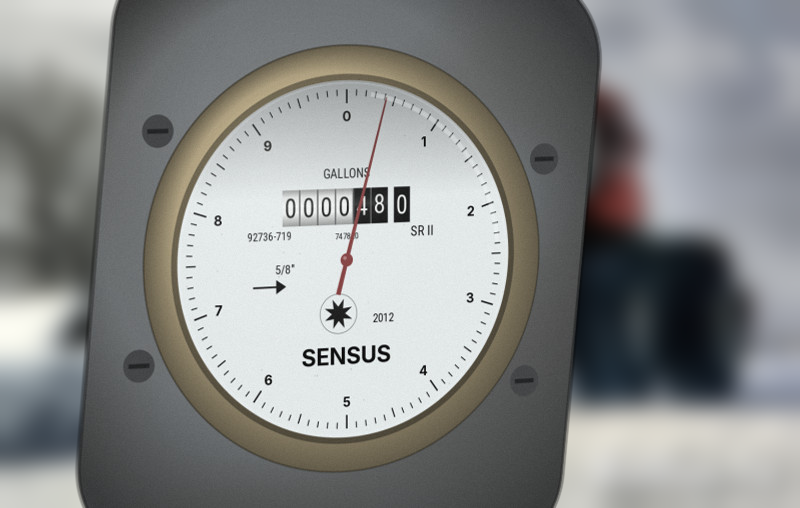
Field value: gal 480.4
